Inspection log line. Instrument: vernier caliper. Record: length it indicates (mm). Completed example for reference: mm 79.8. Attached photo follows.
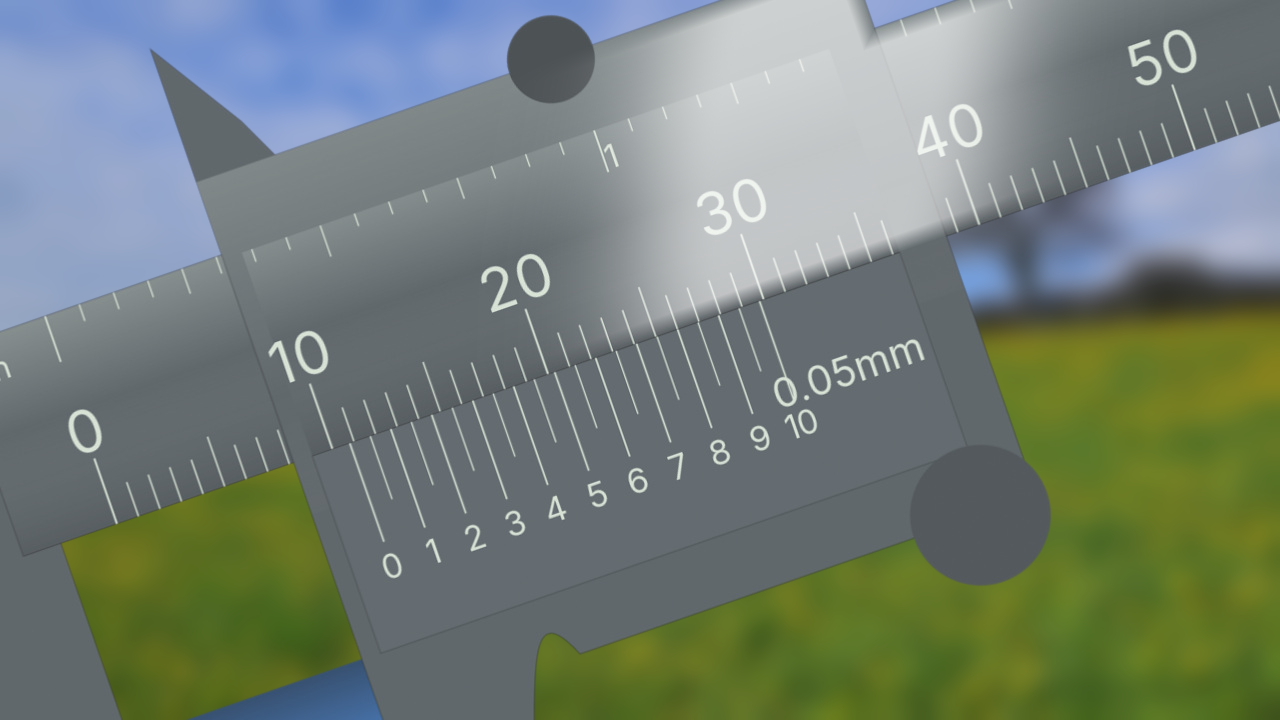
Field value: mm 10.8
